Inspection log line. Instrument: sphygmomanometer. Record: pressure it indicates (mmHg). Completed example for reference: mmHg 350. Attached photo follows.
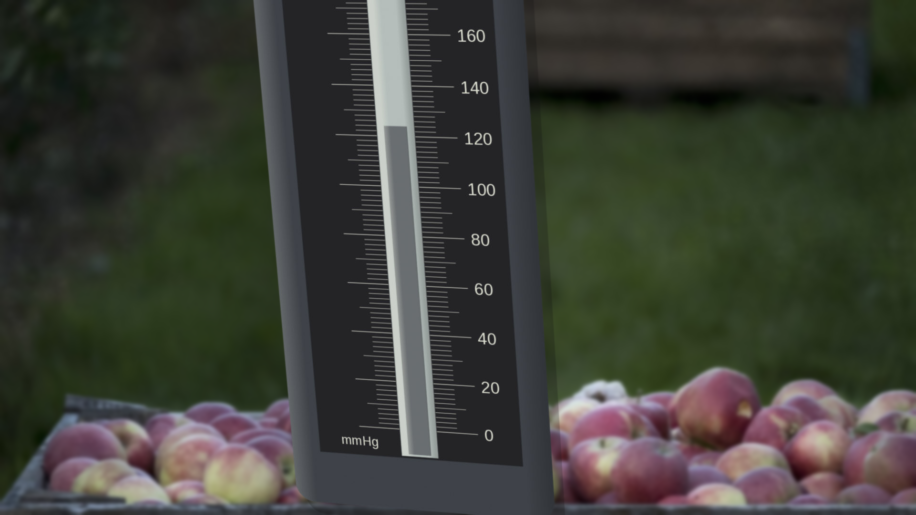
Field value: mmHg 124
